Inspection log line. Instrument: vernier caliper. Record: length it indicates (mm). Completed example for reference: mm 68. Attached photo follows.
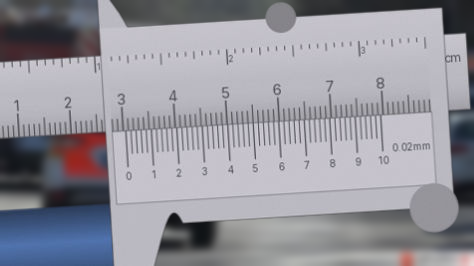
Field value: mm 30.5
